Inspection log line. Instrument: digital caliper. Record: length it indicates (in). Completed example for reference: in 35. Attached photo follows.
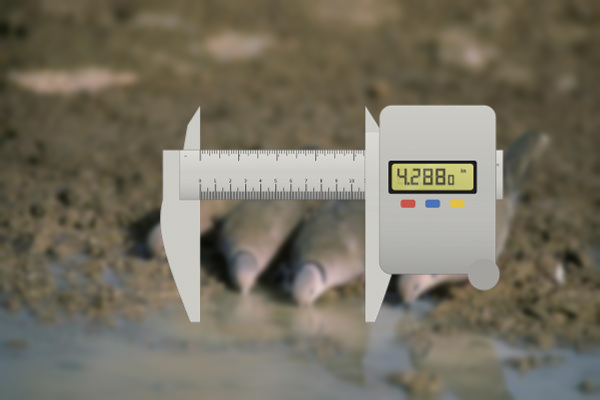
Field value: in 4.2880
